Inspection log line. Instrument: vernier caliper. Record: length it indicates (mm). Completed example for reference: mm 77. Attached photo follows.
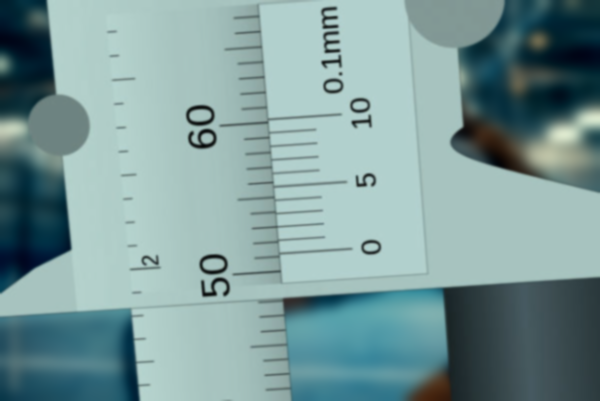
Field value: mm 51.2
